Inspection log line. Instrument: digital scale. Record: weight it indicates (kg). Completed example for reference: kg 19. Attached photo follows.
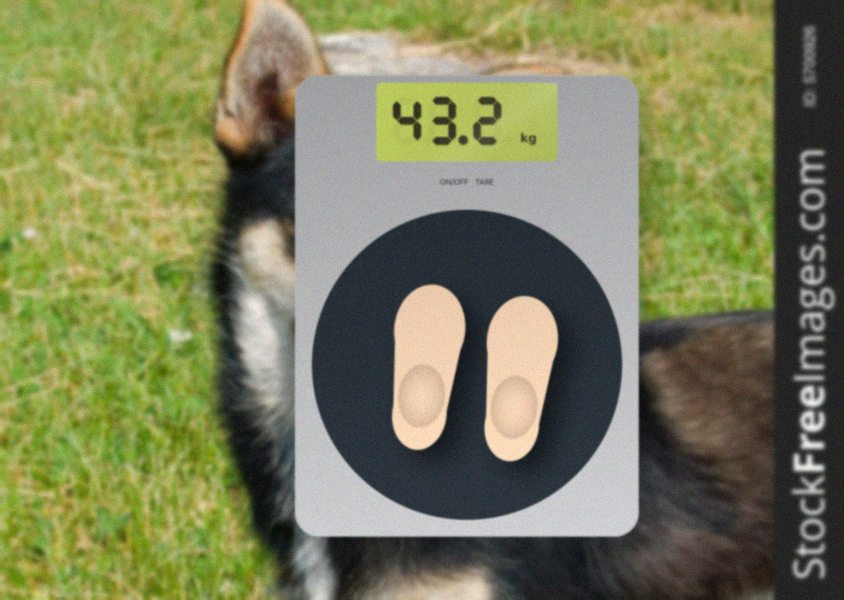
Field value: kg 43.2
